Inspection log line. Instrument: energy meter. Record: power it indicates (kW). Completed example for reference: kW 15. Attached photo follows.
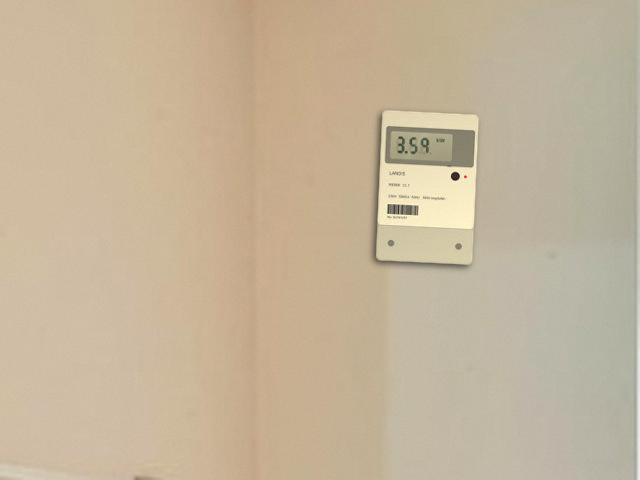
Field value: kW 3.59
